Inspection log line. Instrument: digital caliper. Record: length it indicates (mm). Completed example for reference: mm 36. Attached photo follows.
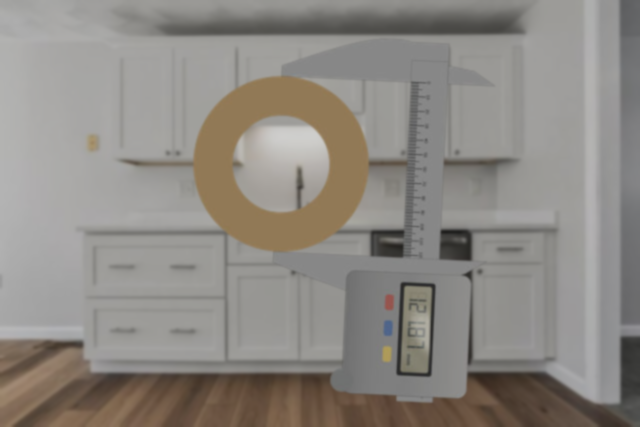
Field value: mm 121.87
